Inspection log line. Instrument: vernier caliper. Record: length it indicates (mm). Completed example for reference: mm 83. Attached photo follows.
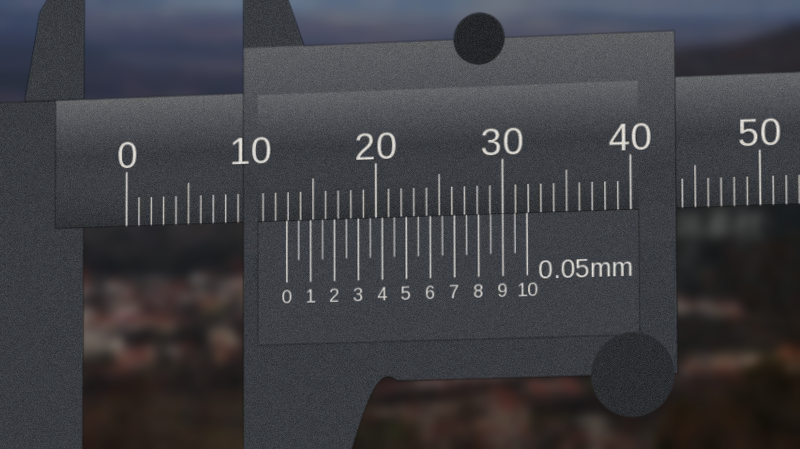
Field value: mm 12.9
